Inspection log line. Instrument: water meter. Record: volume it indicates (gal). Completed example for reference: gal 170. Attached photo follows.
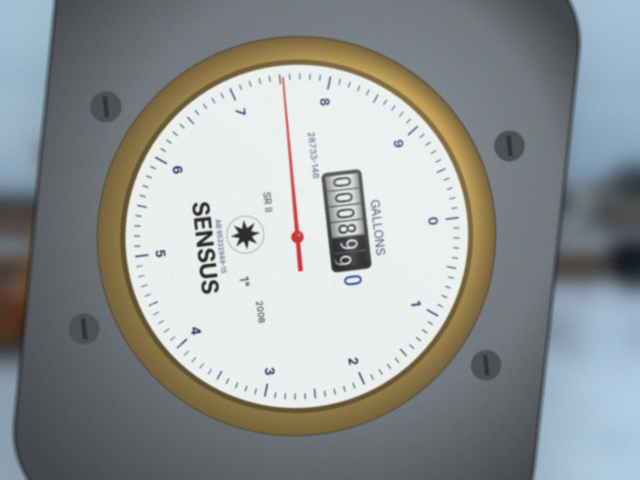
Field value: gal 8987.5
